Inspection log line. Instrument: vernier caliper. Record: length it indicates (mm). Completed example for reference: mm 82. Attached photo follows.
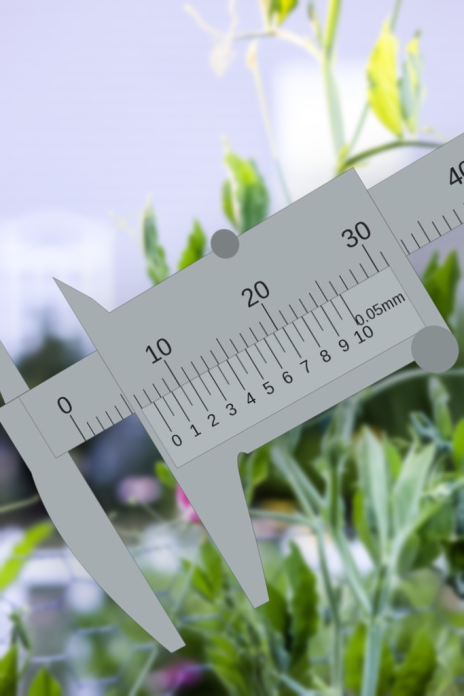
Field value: mm 7.2
